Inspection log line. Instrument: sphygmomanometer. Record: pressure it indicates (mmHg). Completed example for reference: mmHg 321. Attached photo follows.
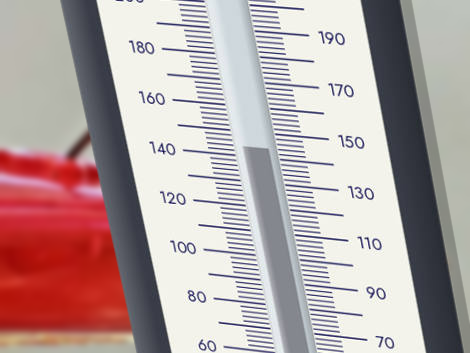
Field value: mmHg 144
